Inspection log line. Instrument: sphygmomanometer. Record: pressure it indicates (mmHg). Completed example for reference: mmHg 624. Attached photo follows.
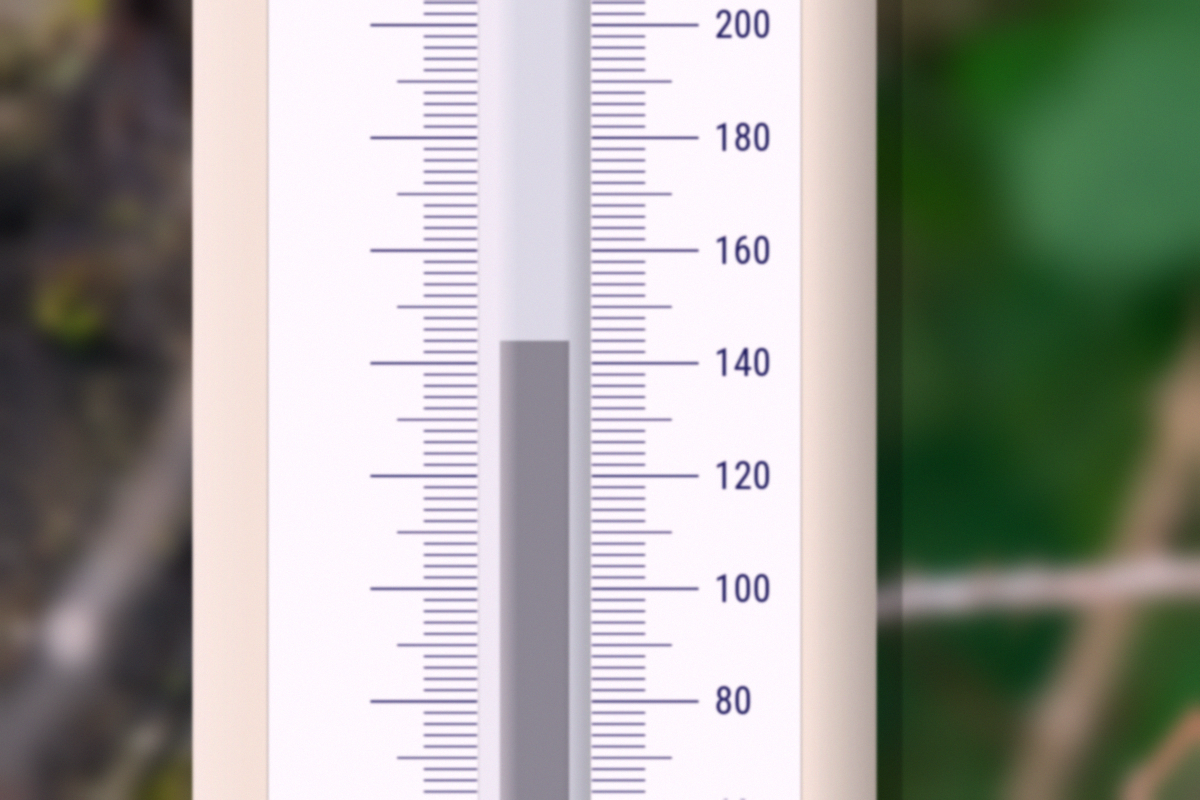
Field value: mmHg 144
